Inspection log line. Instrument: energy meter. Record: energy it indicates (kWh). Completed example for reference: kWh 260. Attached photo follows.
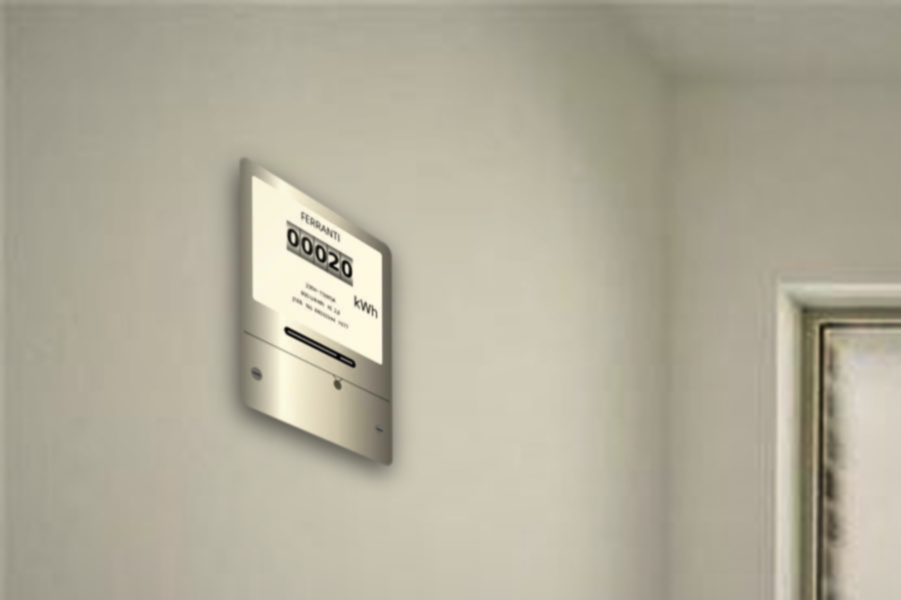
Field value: kWh 20
